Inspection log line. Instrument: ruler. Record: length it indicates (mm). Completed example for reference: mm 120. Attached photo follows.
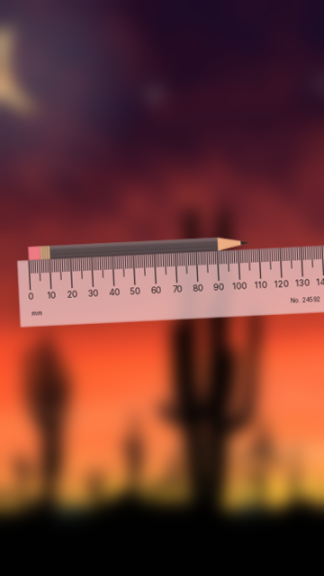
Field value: mm 105
